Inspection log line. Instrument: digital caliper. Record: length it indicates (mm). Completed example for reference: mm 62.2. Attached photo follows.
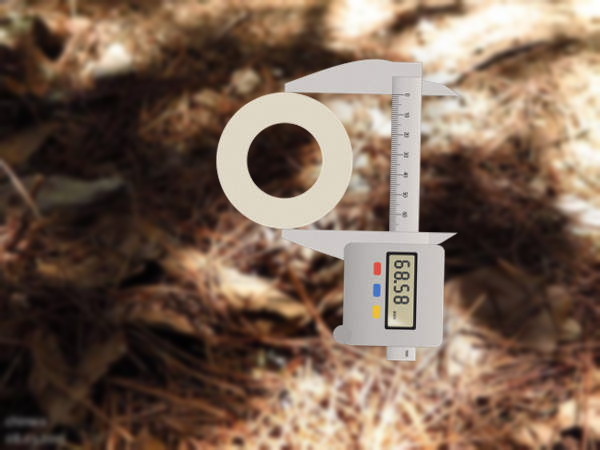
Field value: mm 68.58
